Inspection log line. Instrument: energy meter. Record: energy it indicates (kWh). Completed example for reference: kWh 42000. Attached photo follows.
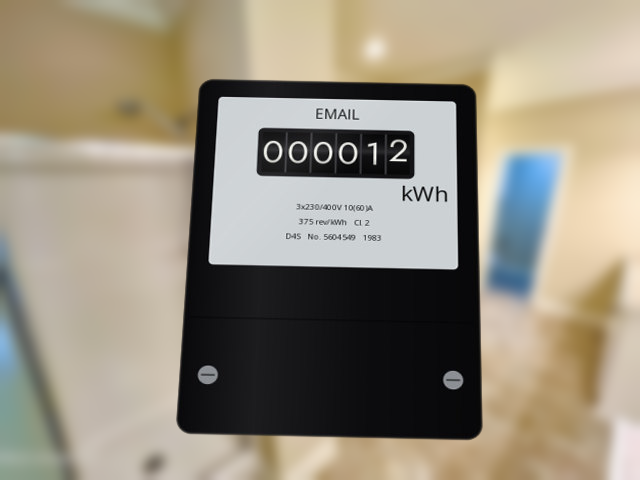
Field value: kWh 12
